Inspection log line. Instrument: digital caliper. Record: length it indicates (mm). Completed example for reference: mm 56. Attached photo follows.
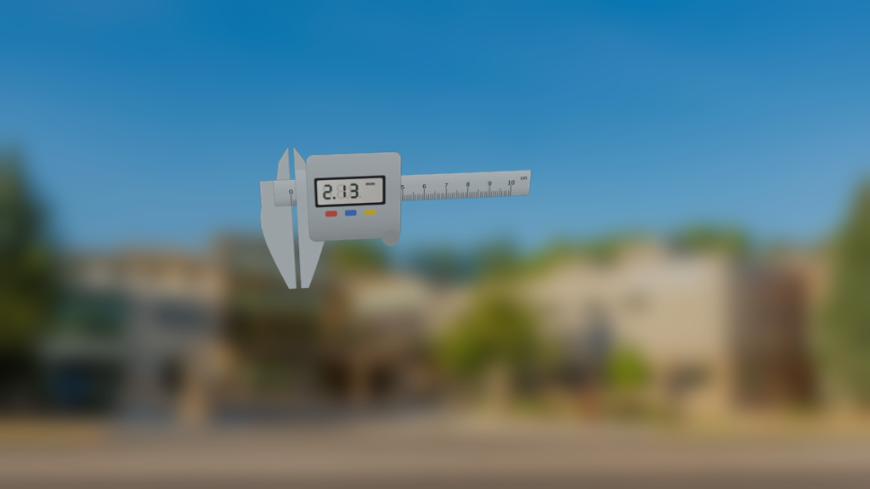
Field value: mm 2.13
